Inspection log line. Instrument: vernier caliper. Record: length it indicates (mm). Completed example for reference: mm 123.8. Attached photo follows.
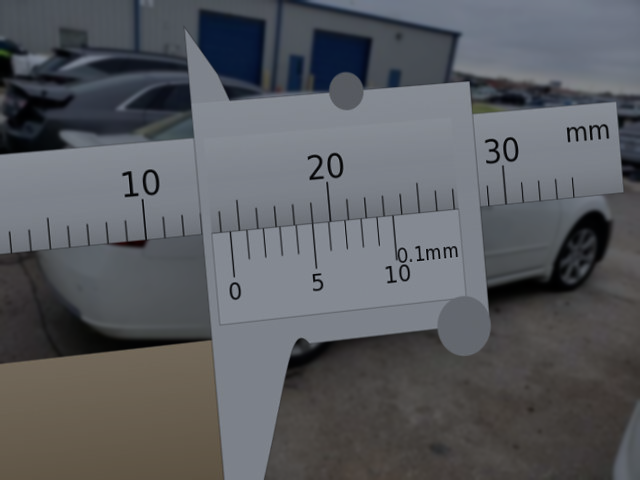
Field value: mm 14.5
